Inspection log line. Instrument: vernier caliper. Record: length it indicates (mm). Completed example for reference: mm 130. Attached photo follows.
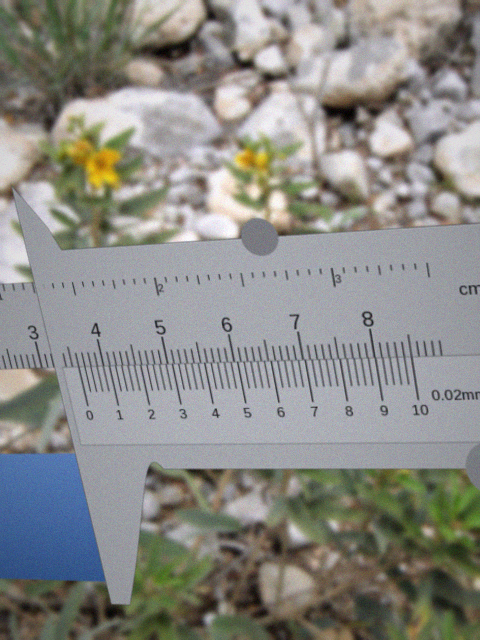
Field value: mm 36.0
